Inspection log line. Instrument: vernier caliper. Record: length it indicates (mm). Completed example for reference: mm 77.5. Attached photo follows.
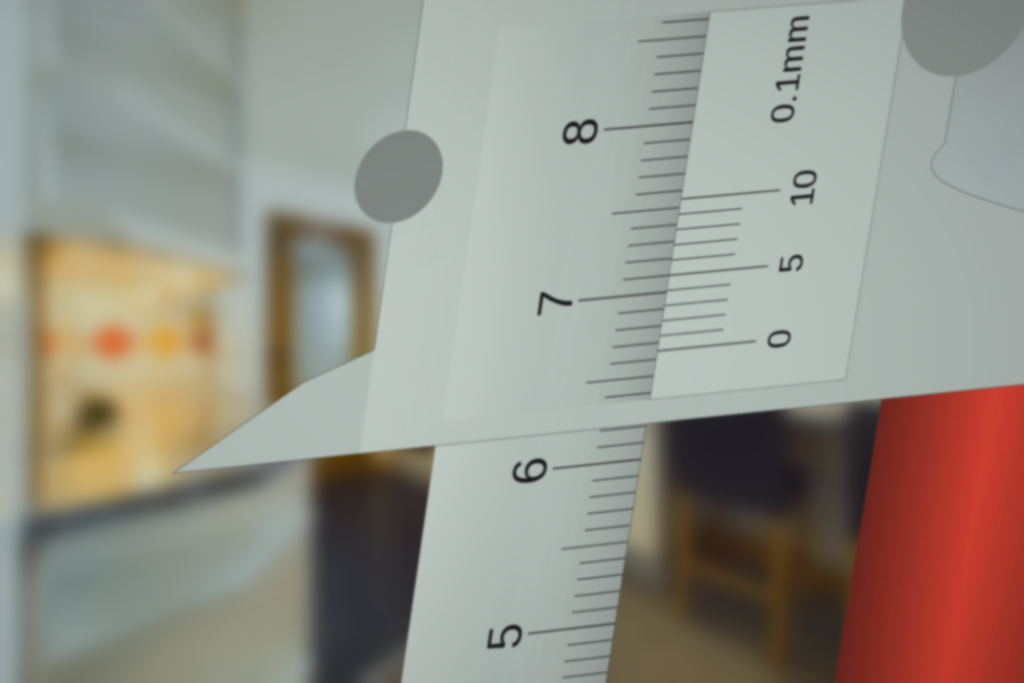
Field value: mm 66.5
